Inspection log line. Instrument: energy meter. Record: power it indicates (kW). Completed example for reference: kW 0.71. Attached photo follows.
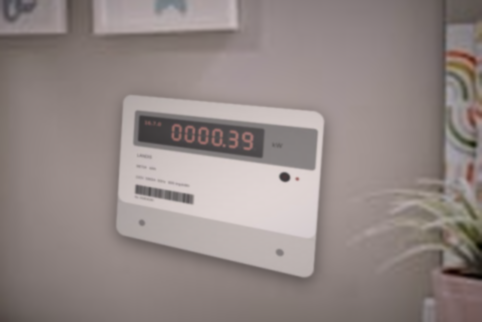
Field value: kW 0.39
